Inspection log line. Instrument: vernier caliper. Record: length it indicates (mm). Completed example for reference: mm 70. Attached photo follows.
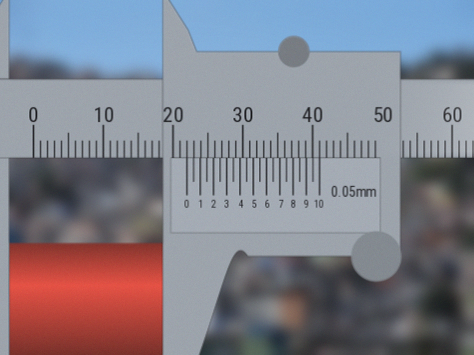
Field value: mm 22.0
